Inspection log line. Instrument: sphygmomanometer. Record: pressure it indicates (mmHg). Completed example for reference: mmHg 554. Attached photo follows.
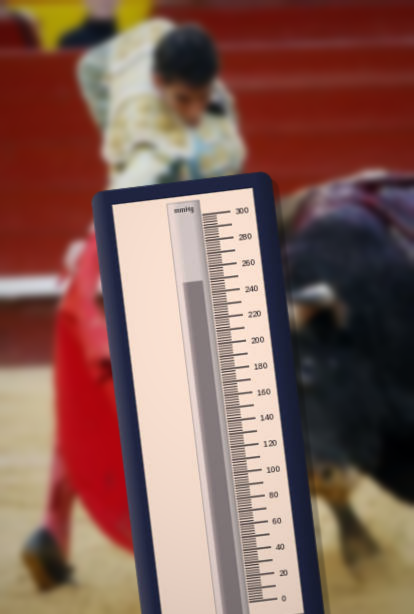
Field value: mmHg 250
